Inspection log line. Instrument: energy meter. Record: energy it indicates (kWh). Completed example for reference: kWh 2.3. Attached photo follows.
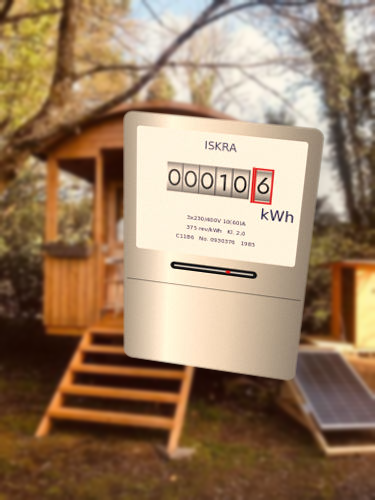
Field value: kWh 10.6
